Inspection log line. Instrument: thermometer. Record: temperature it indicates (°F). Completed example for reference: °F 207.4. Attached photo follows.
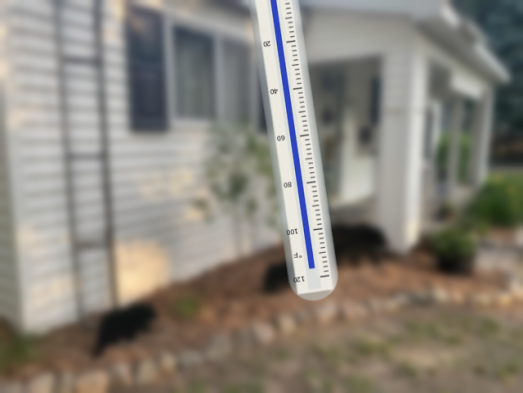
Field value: °F 116
